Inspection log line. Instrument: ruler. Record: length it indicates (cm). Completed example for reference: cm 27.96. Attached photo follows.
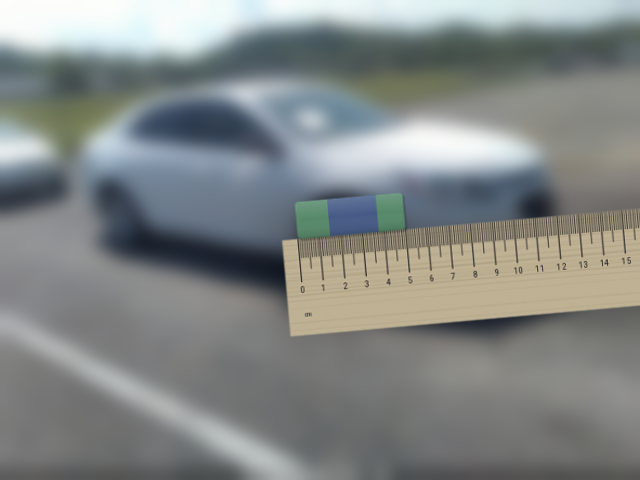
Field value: cm 5
